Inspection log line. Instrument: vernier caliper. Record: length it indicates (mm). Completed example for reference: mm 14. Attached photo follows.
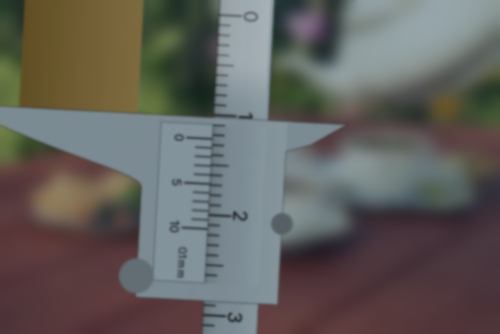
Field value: mm 12.4
